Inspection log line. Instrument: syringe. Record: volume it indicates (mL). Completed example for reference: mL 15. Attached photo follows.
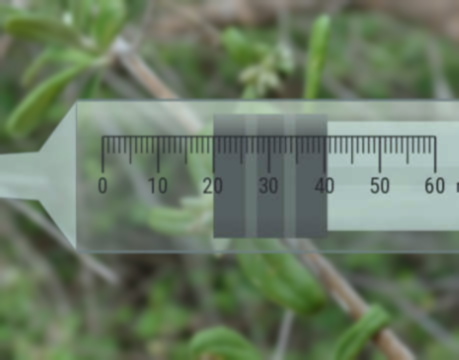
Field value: mL 20
